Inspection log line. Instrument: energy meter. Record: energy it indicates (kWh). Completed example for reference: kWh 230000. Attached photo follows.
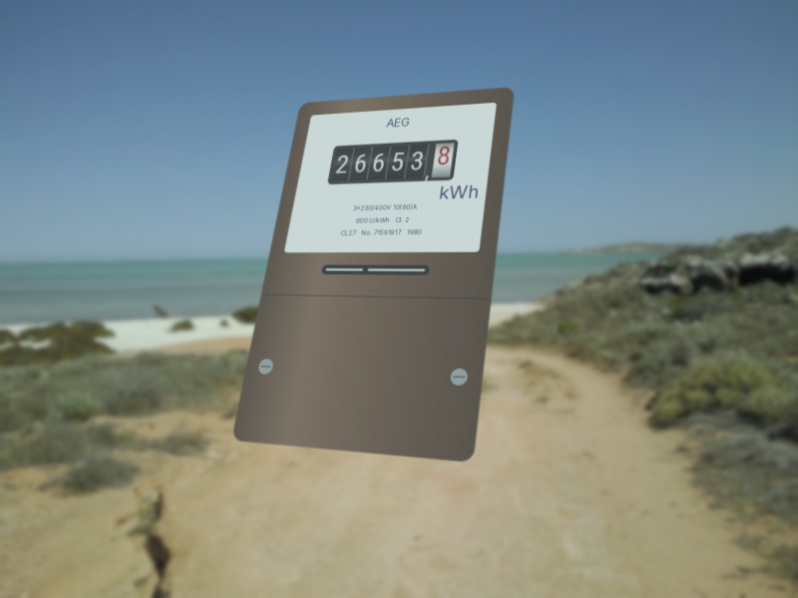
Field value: kWh 26653.8
